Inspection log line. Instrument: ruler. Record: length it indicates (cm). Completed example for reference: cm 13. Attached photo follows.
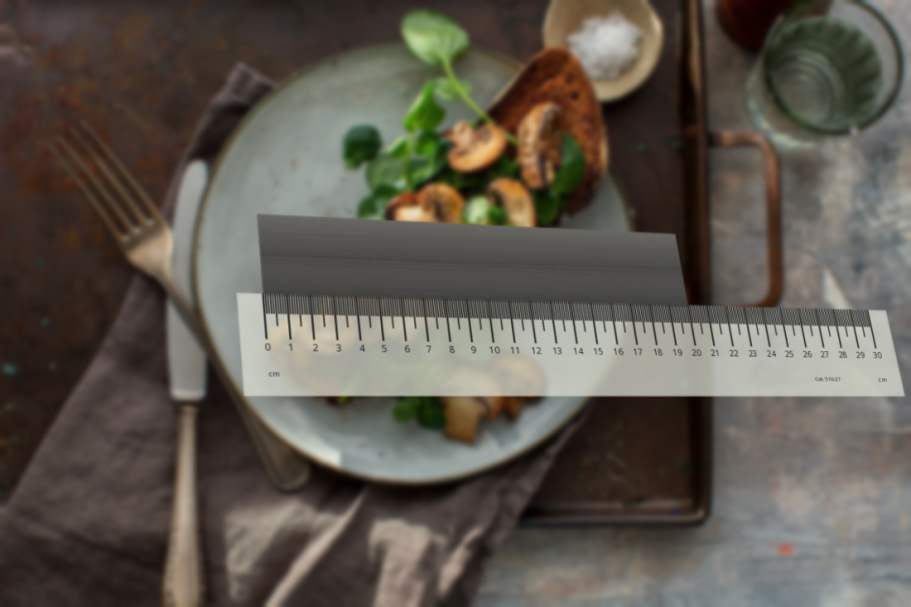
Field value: cm 20
